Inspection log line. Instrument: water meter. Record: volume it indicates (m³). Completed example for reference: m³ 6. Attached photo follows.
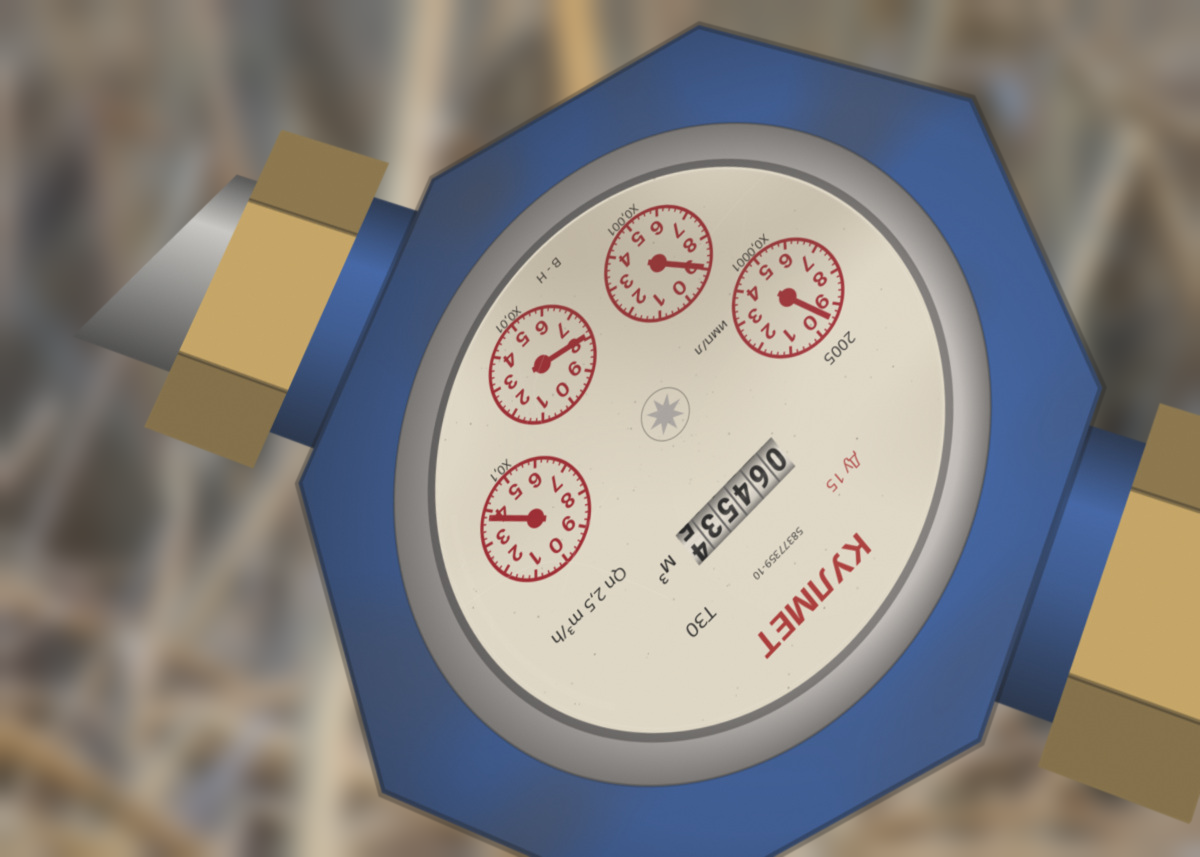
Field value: m³ 64534.3789
